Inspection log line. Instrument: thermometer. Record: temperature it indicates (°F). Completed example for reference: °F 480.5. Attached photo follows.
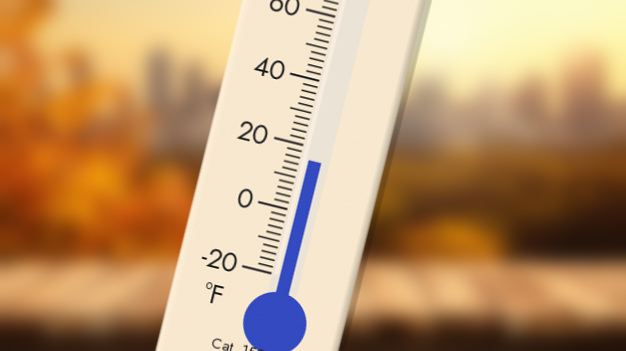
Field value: °F 16
